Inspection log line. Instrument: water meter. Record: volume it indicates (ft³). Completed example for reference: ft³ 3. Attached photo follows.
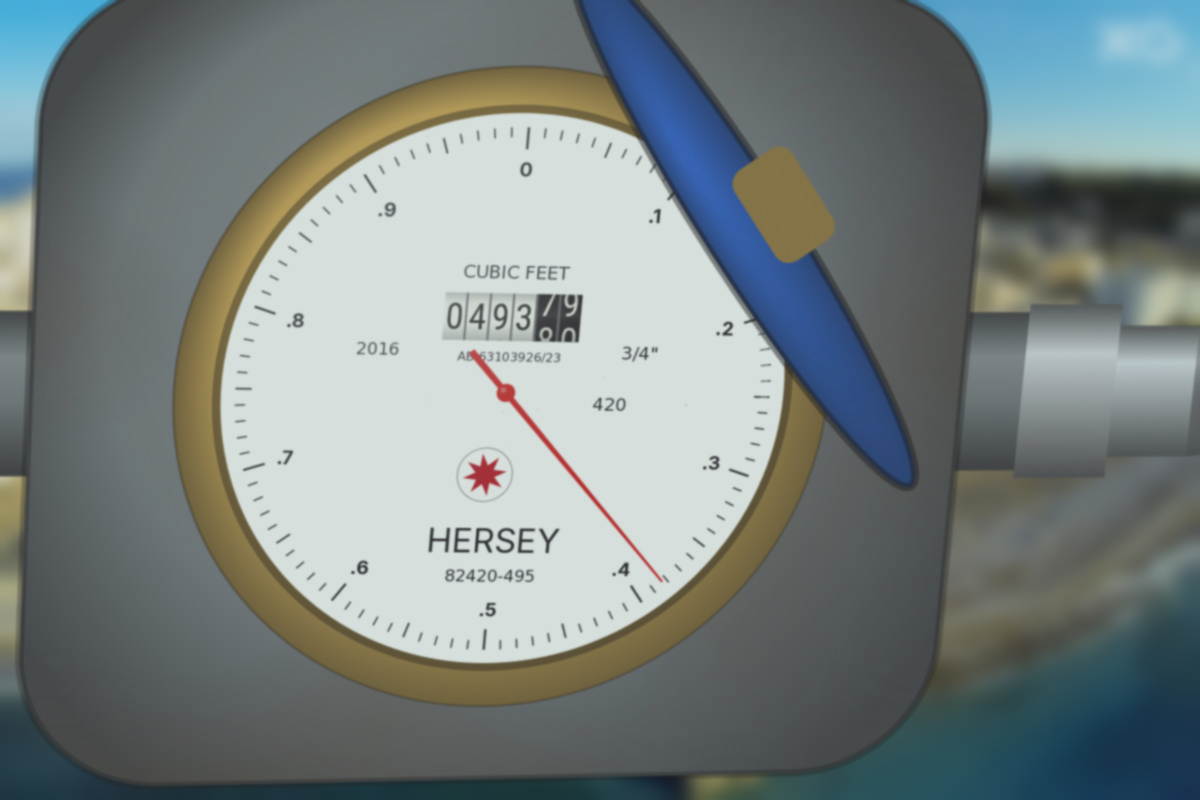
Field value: ft³ 49379.38
